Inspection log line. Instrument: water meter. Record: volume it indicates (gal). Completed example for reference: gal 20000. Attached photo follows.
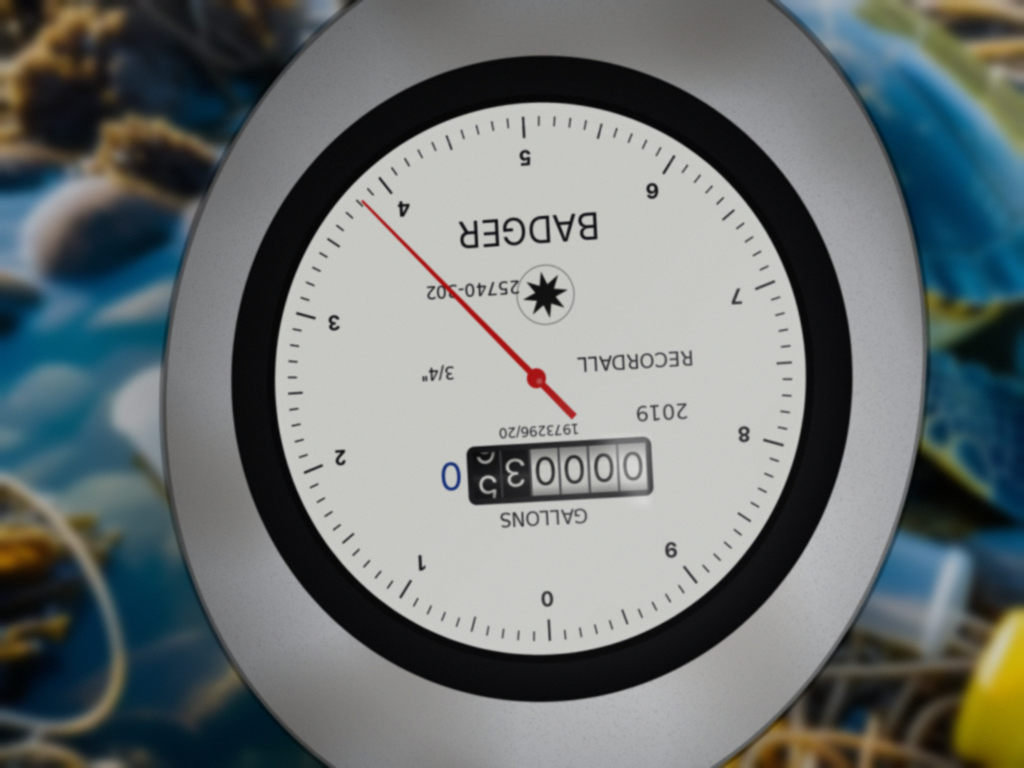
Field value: gal 353.8
